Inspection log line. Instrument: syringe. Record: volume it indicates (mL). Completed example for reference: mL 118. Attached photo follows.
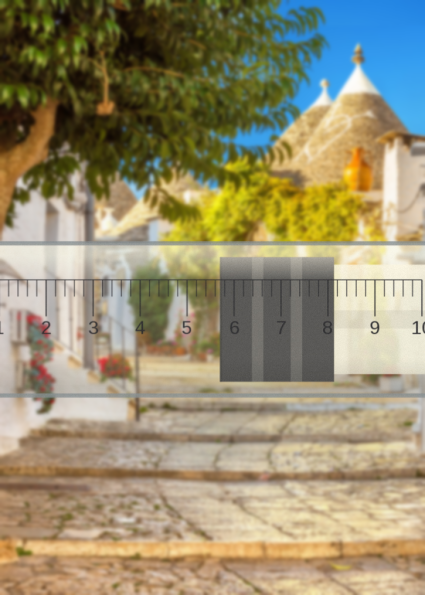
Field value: mL 5.7
